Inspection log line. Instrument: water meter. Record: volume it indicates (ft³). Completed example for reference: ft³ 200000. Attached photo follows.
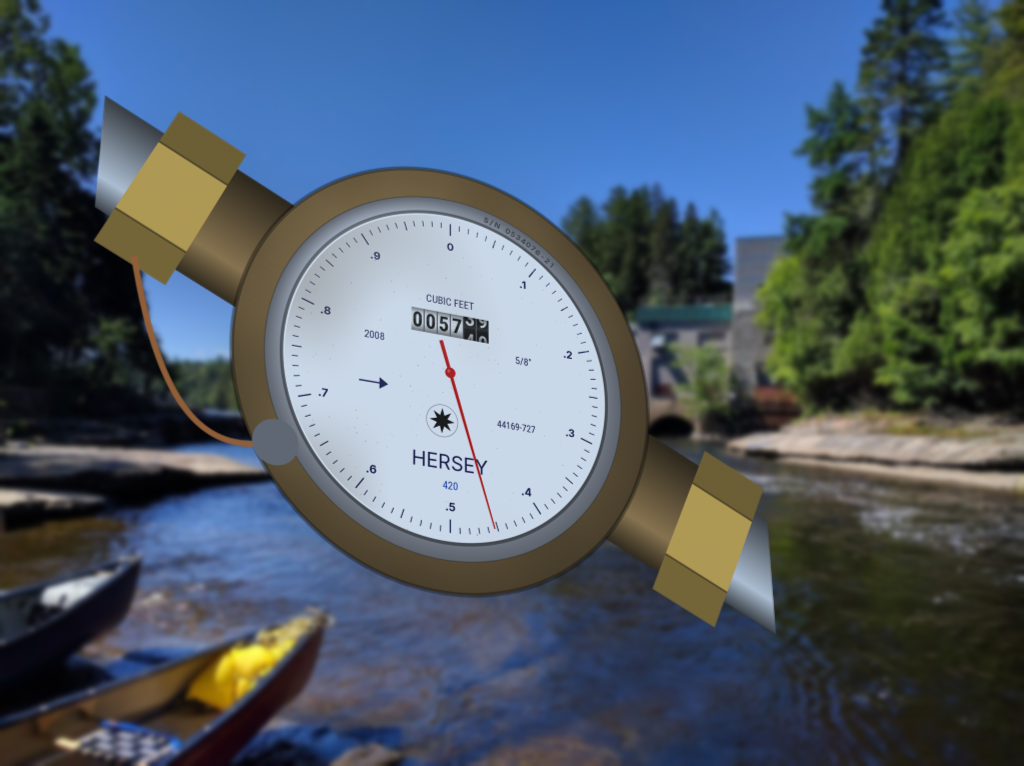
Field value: ft³ 5739.45
